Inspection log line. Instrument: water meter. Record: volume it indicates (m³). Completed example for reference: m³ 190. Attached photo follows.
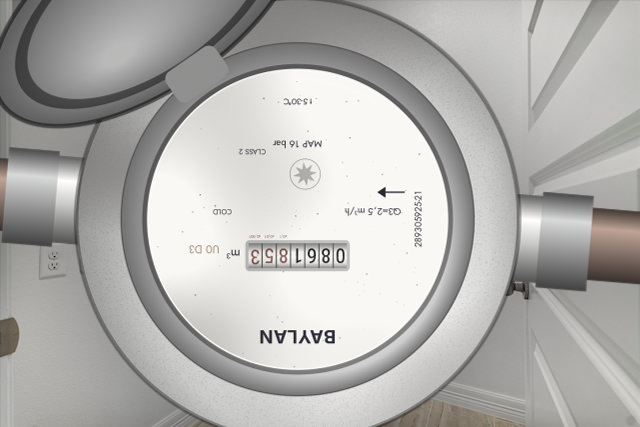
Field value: m³ 861.853
